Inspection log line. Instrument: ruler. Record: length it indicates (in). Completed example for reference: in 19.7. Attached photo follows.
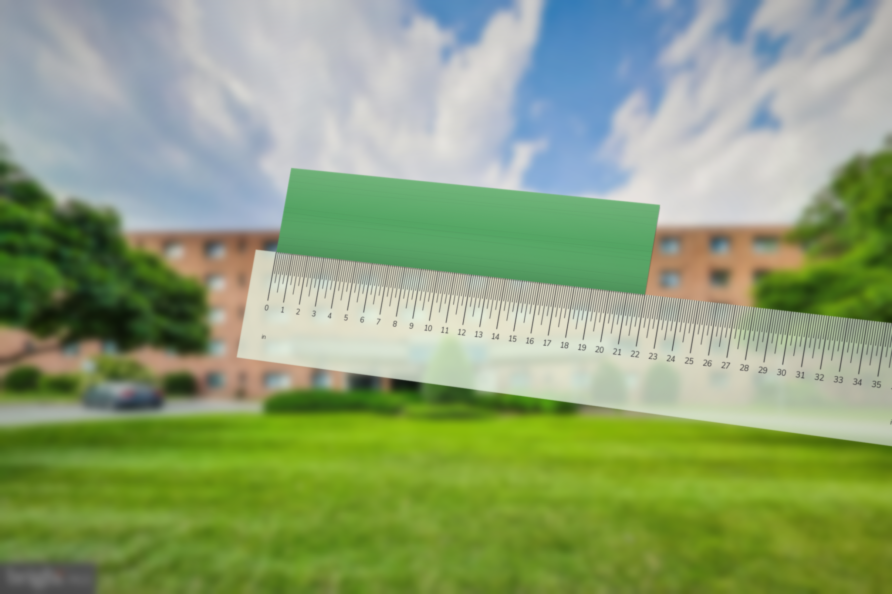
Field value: in 22
